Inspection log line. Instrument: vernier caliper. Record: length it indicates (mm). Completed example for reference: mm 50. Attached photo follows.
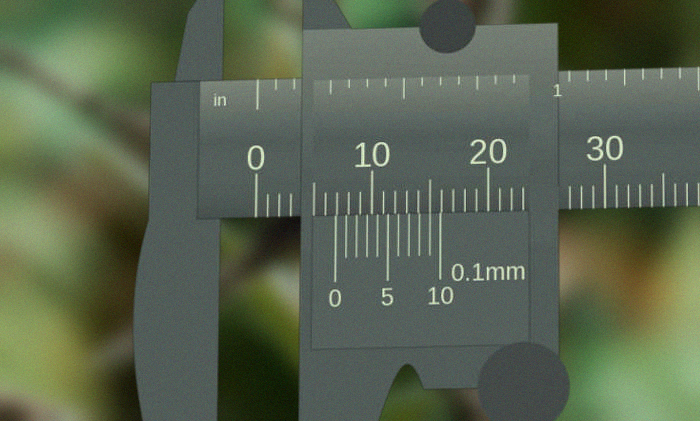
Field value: mm 6.9
